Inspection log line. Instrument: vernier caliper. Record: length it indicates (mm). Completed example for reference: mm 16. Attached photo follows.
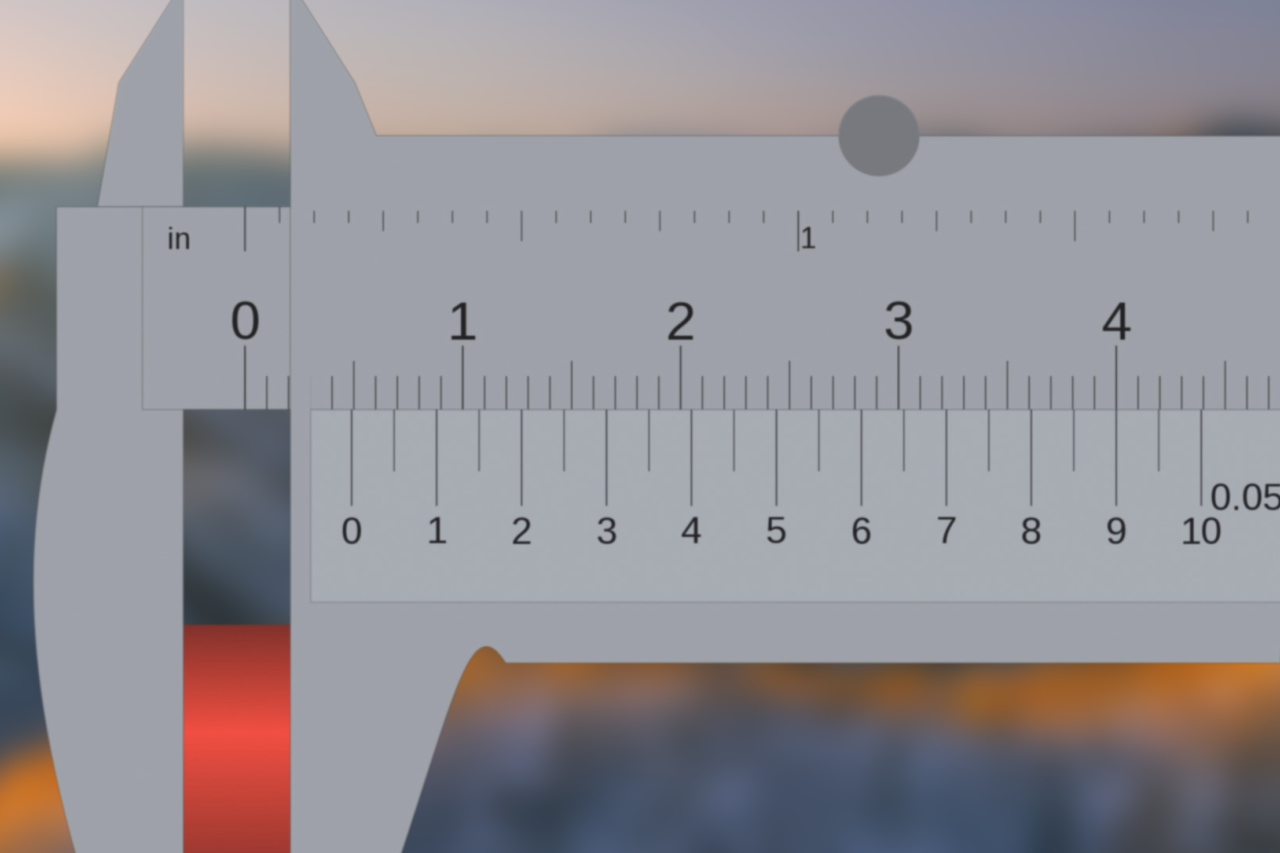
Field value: mm 4.9
